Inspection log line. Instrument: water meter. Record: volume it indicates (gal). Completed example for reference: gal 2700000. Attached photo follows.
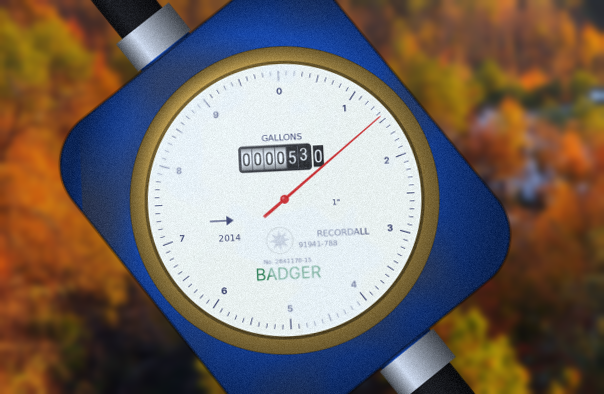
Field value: gal 531.4
